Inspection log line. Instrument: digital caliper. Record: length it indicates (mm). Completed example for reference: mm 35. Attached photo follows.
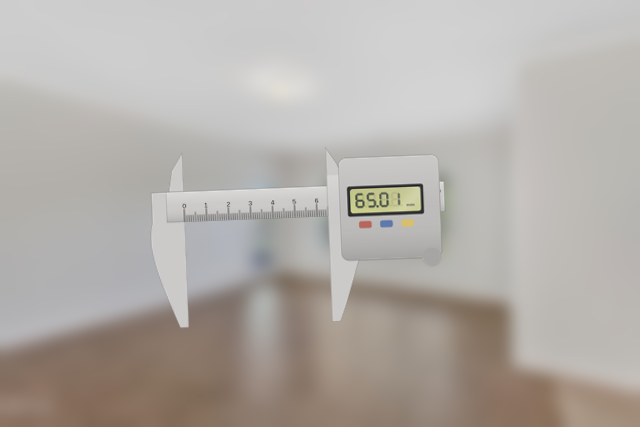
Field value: mm 65.01
